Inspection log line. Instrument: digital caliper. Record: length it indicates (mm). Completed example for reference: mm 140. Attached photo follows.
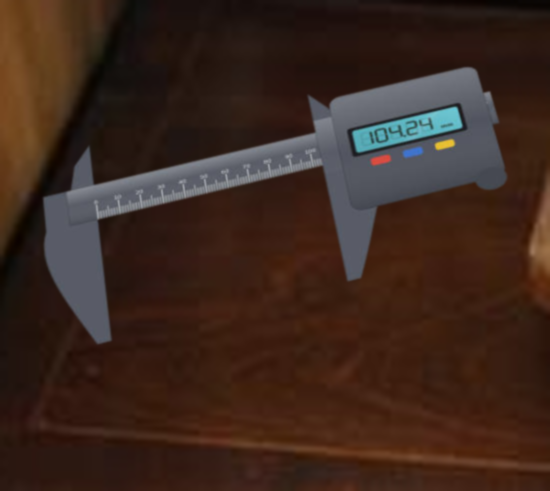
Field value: mm 104.24
